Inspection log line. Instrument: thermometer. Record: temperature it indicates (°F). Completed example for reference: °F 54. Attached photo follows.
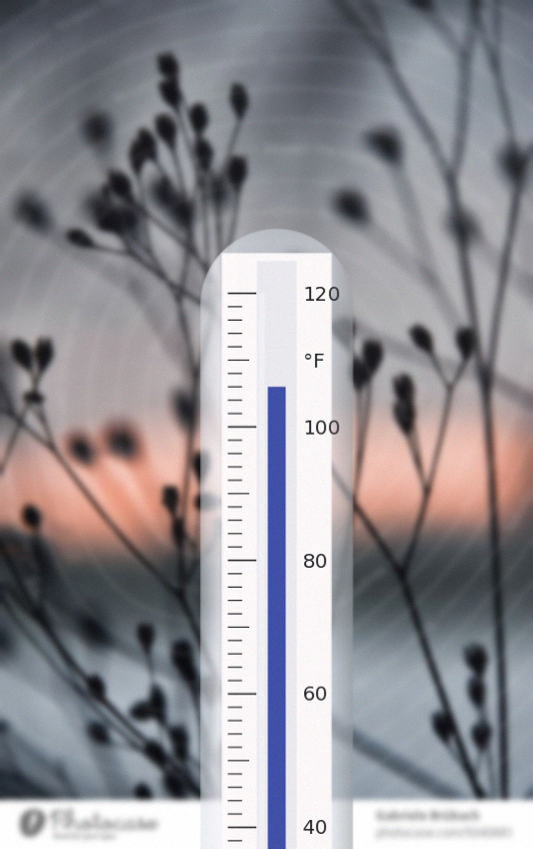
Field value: °F 106
